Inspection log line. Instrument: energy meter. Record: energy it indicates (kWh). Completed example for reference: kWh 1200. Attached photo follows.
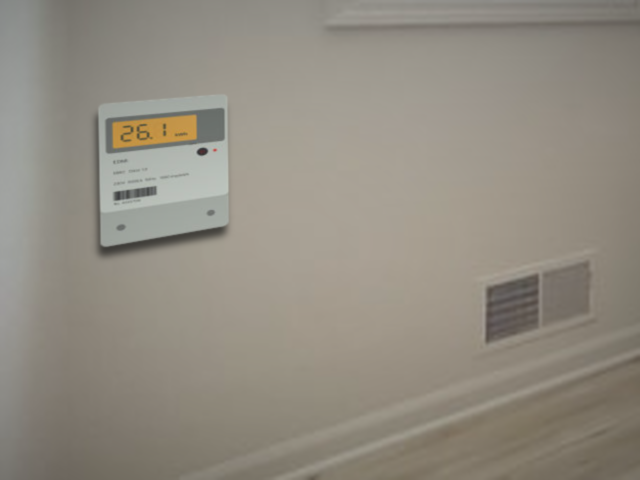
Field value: kWh 26.1
